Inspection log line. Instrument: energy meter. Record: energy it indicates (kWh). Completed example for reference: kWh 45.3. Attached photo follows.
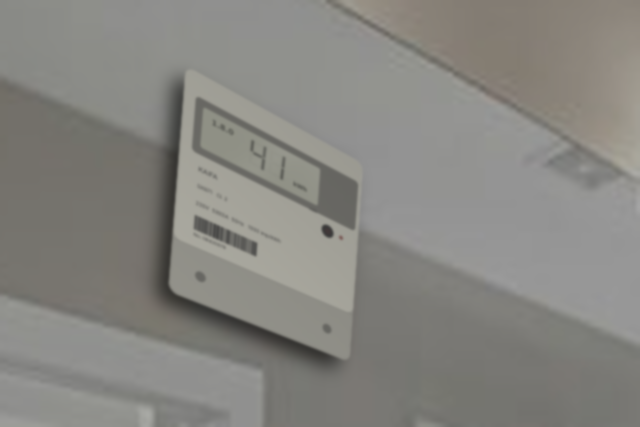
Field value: kWh 41
